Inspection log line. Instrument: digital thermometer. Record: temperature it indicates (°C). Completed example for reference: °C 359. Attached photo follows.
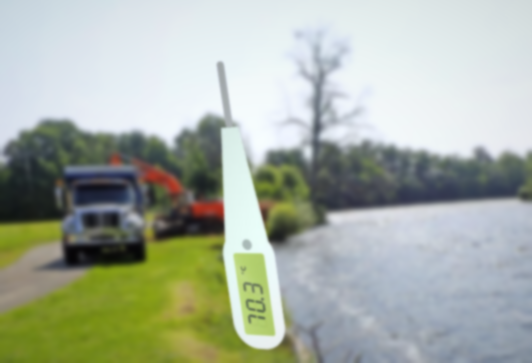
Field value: °C 70.3
